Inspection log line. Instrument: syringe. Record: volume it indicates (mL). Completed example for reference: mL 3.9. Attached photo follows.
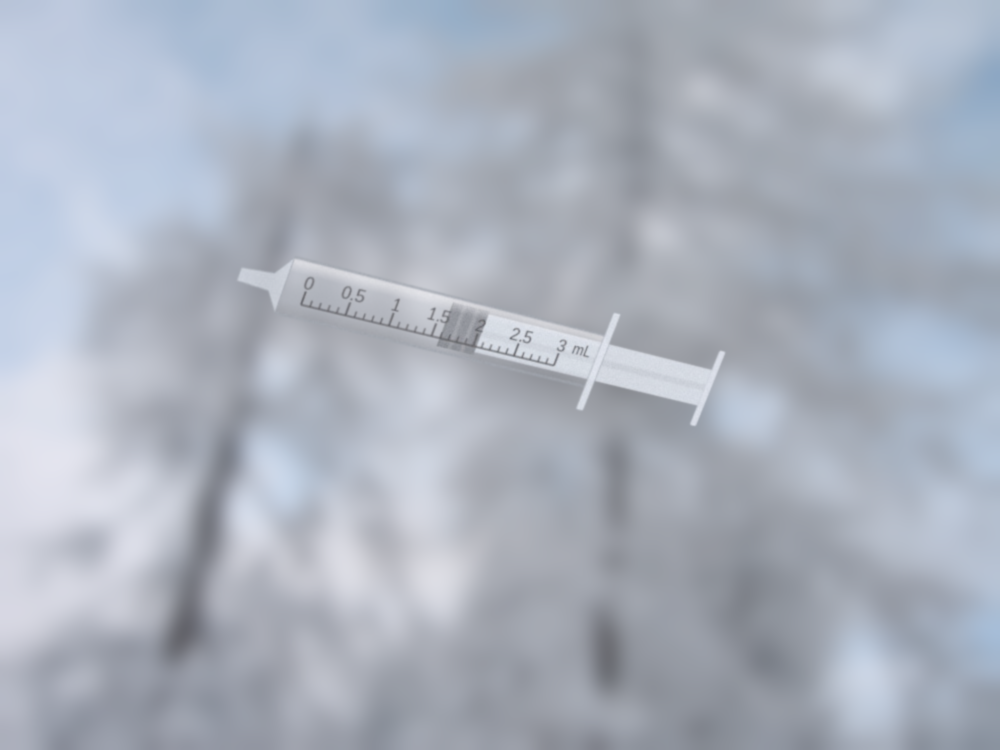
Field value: mL 1.6
